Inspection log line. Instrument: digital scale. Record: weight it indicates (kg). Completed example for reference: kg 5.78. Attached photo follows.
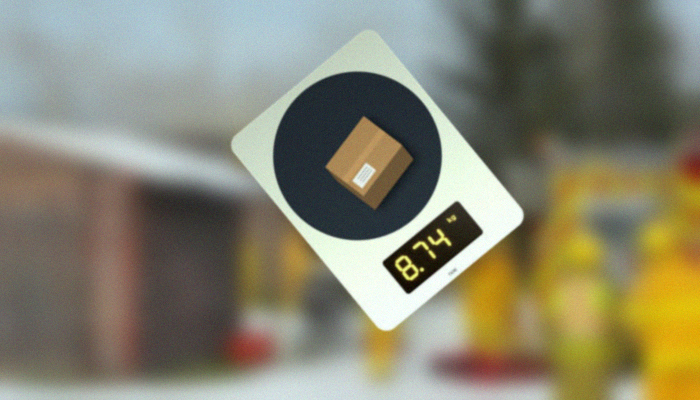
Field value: kg 8.74
